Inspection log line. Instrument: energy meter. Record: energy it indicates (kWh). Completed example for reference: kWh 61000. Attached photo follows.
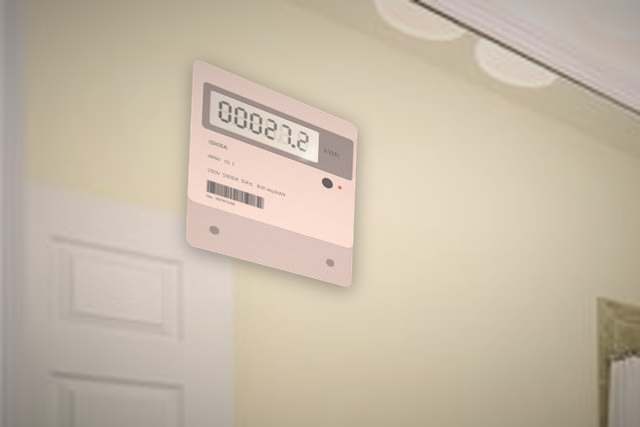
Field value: kWh 27.2
